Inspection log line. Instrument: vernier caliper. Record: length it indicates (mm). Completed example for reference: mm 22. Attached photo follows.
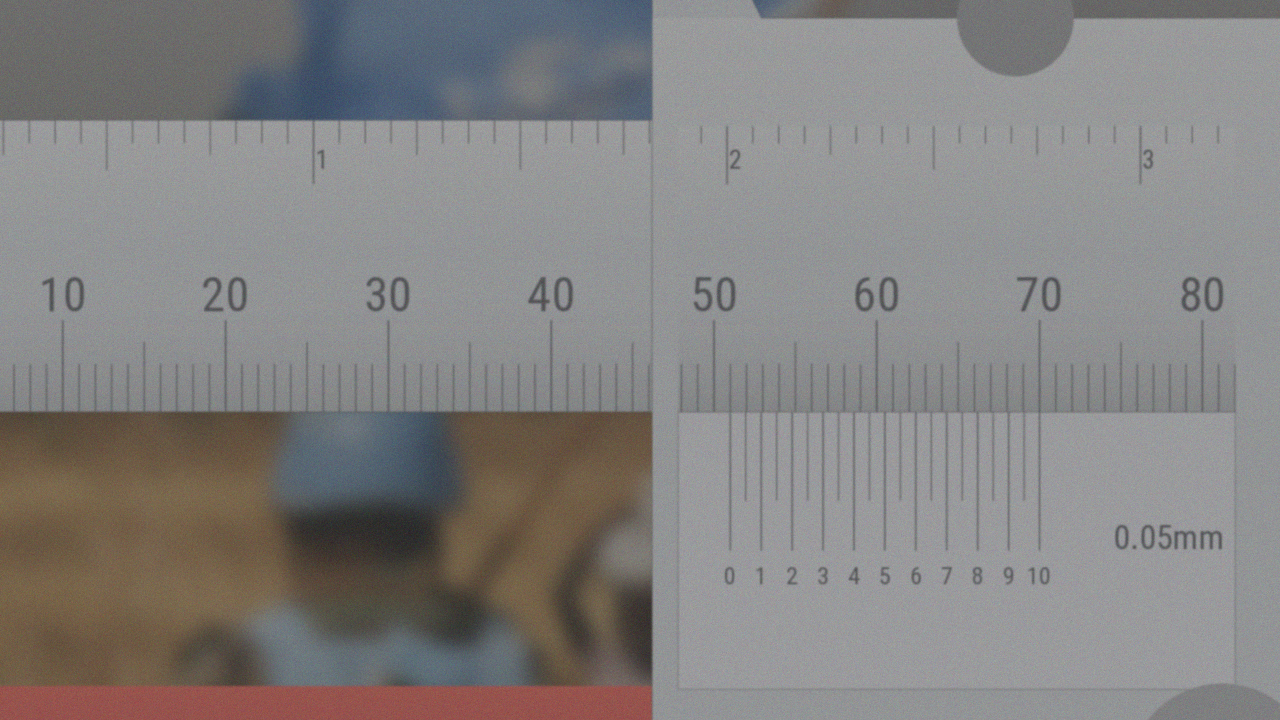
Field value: mm 51.0
